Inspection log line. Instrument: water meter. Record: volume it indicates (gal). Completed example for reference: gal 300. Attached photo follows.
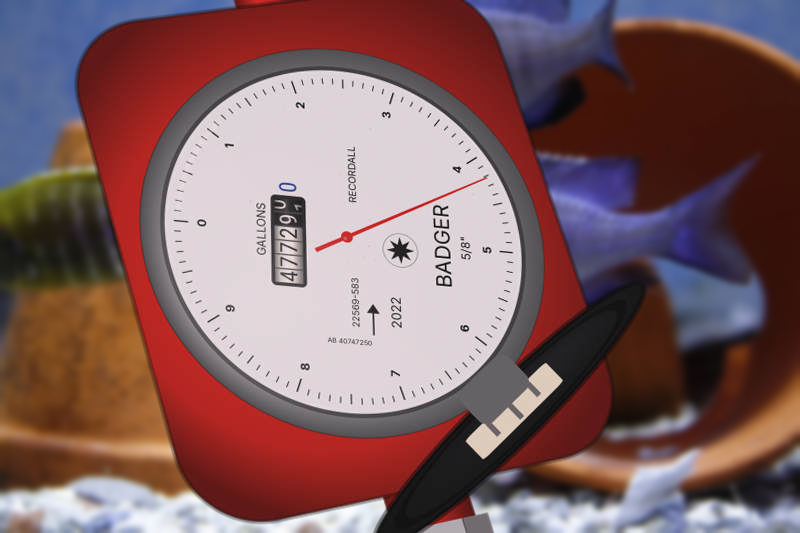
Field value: gal 4772904.2
